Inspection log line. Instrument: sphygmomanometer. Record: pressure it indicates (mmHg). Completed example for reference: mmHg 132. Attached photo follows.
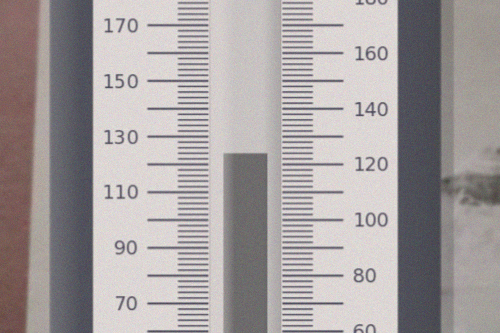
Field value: mmHg 124
